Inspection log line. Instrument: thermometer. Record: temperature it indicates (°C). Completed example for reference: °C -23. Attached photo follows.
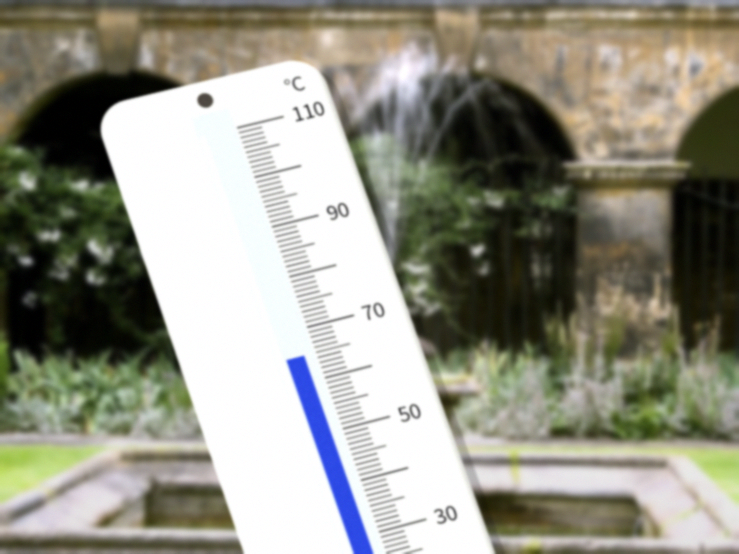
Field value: °C 65
